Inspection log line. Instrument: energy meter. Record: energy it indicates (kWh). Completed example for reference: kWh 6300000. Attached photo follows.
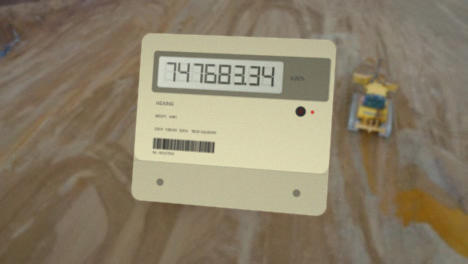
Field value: kWh 747683.34
